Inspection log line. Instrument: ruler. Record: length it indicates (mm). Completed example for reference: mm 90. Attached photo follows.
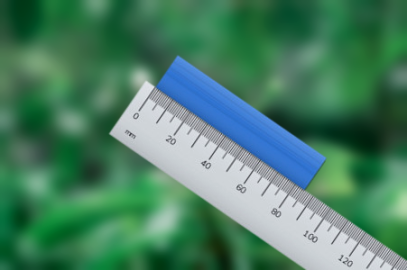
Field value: mm 85
